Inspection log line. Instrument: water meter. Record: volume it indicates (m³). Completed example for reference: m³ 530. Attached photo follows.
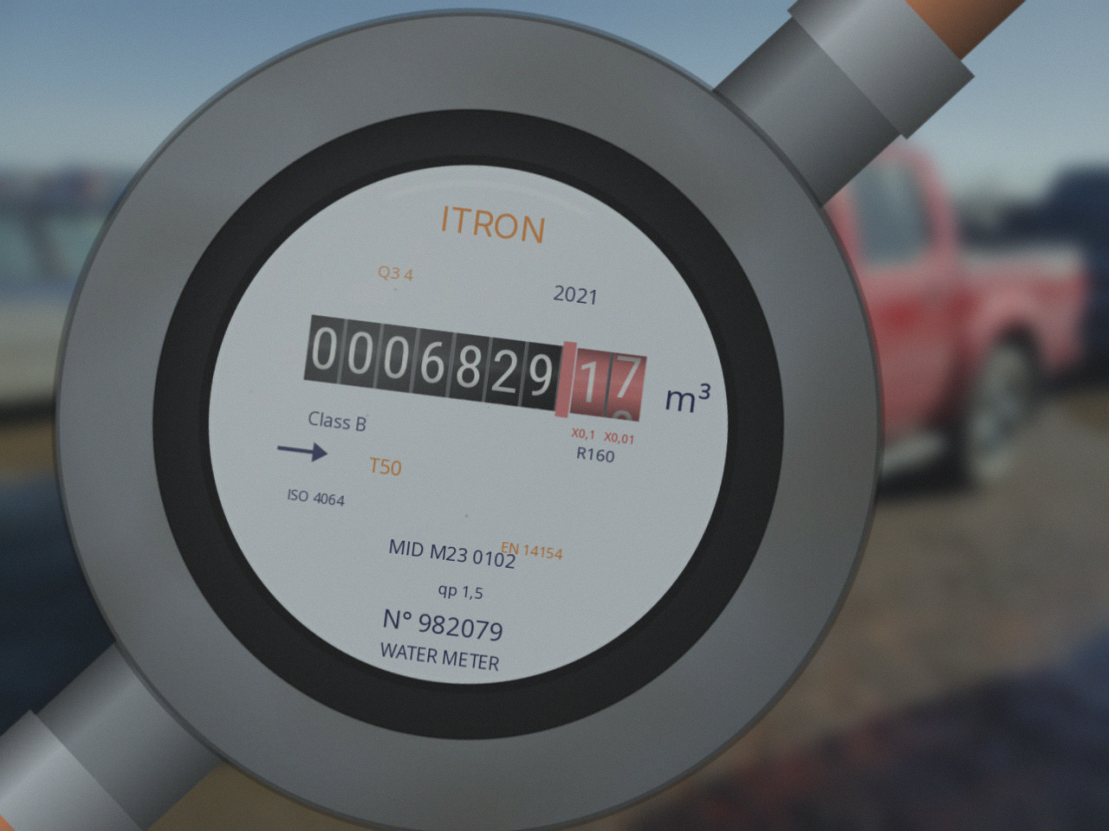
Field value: m³ 6829.17
